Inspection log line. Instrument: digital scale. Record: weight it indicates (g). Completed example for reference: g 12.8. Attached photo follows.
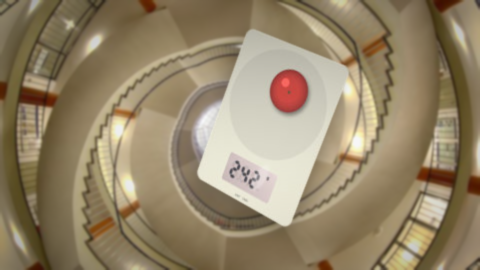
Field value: g 242
